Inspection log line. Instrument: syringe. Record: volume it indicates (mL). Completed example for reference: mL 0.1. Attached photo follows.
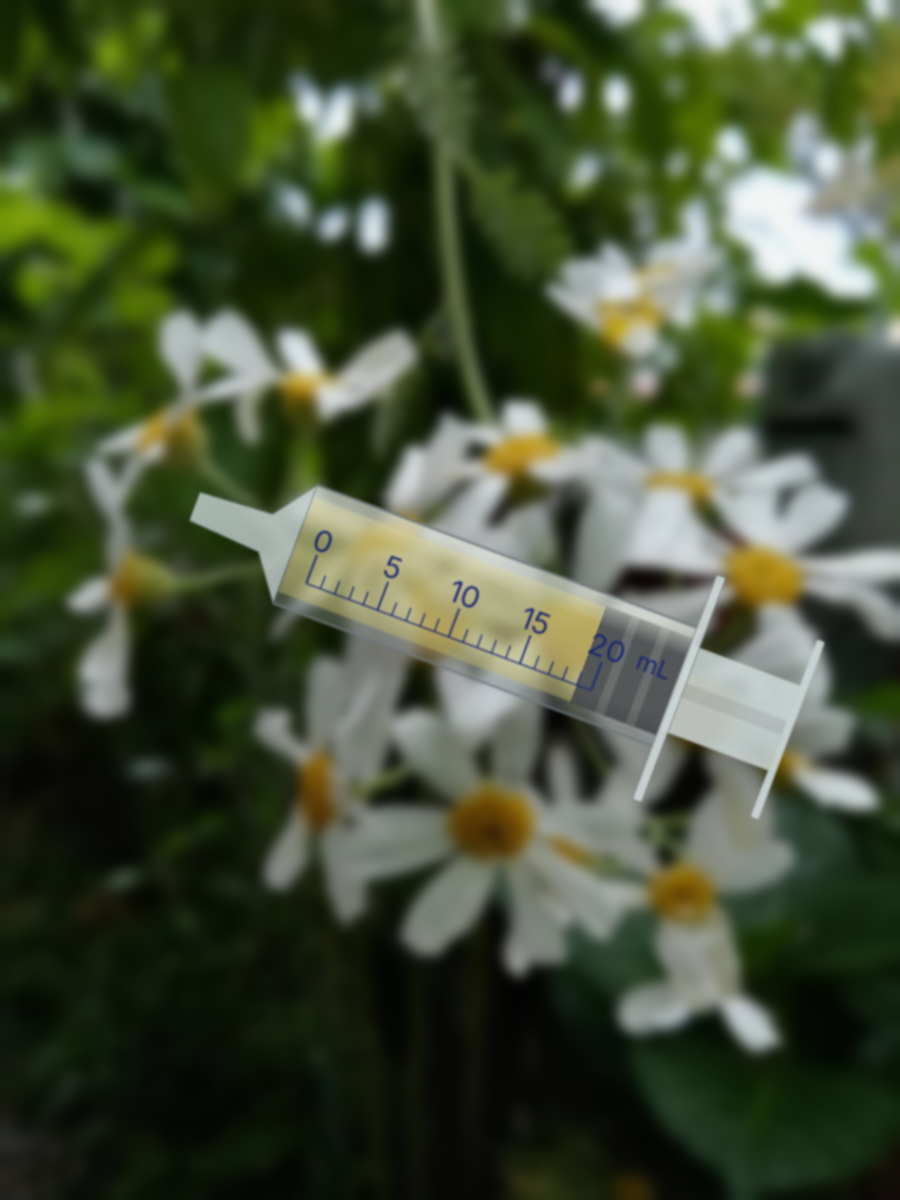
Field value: mL 19
